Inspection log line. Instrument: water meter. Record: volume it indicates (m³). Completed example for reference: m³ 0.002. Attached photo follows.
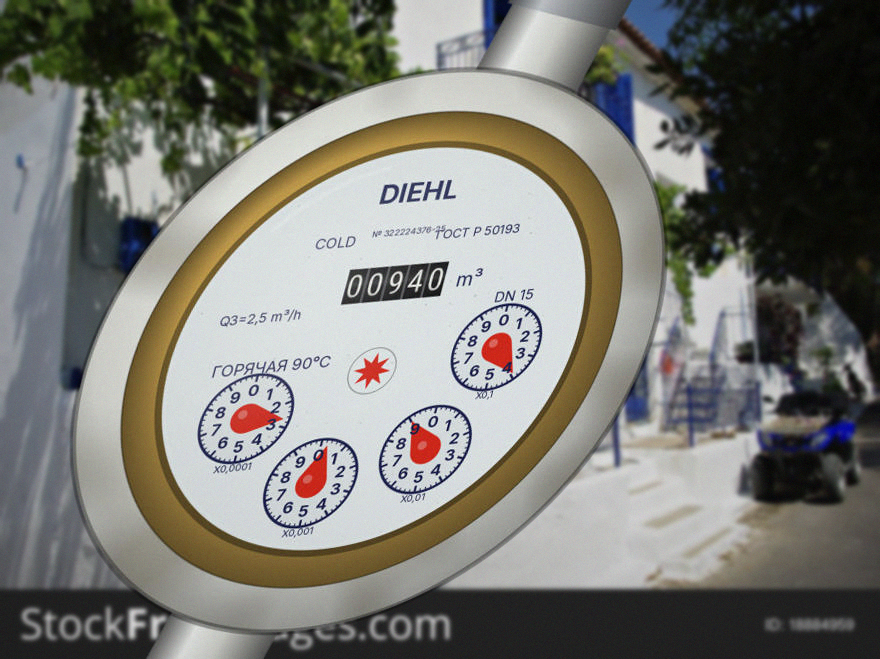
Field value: m³ 940.3902
